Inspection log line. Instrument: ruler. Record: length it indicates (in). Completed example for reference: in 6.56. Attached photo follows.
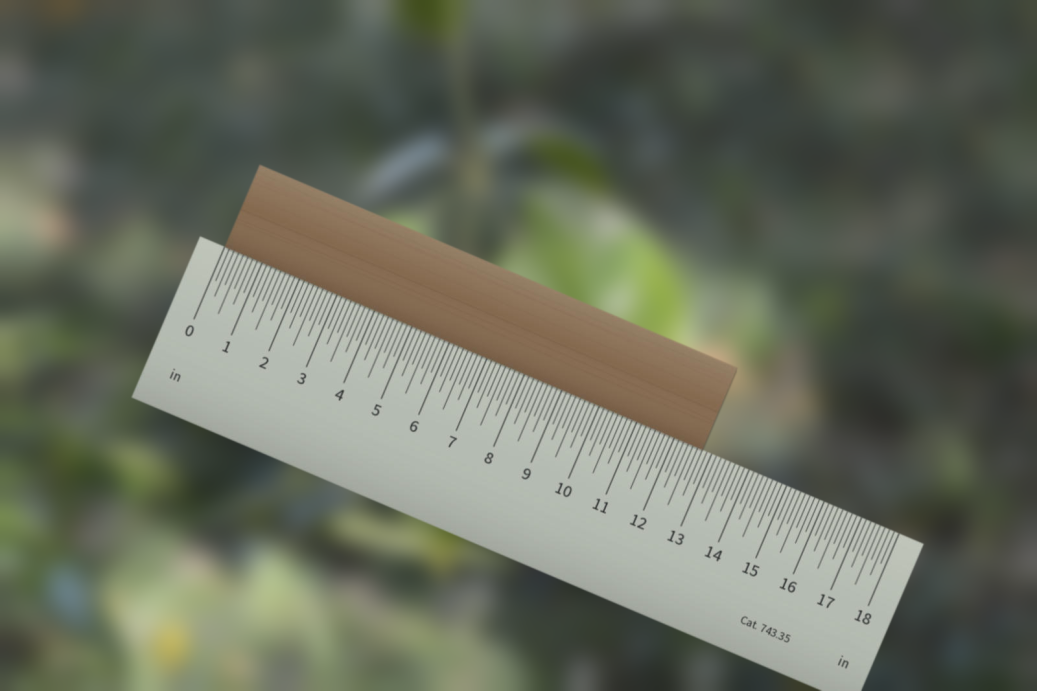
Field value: in 12.75
